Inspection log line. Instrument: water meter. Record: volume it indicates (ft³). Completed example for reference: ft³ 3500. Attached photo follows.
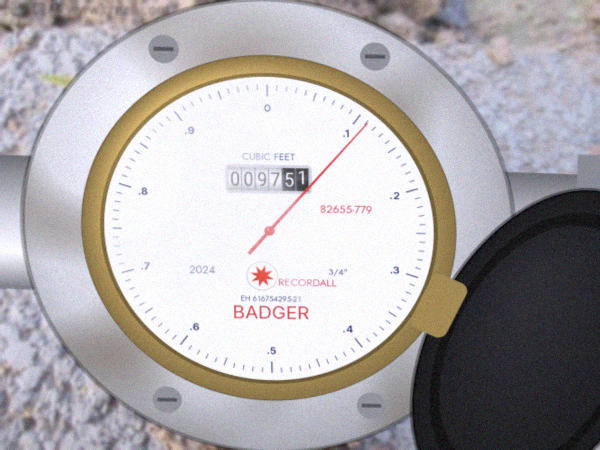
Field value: ft³ 9751.11
